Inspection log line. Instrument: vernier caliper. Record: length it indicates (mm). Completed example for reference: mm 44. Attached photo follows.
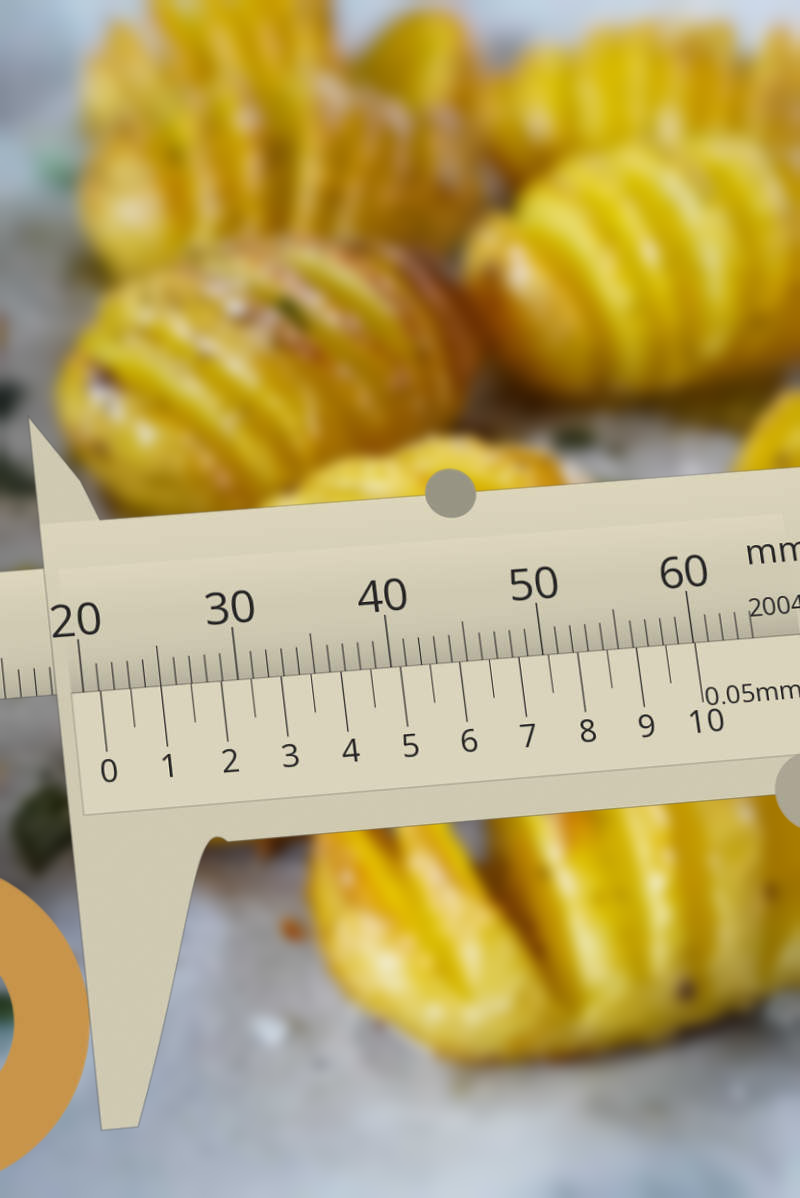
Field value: mm 21.1
